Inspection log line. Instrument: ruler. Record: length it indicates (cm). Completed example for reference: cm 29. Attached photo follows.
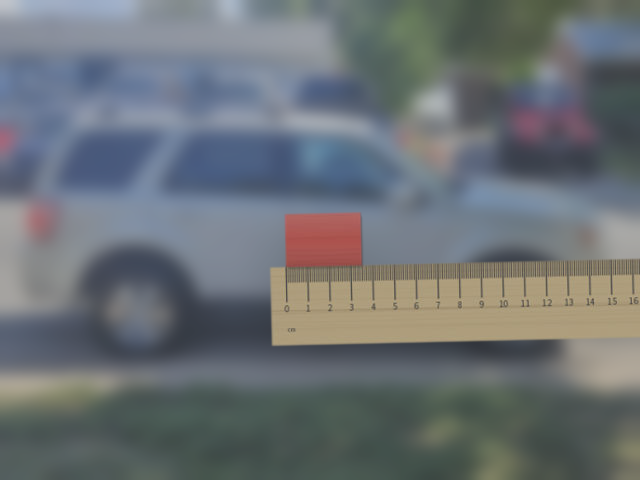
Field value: cm 3.5
